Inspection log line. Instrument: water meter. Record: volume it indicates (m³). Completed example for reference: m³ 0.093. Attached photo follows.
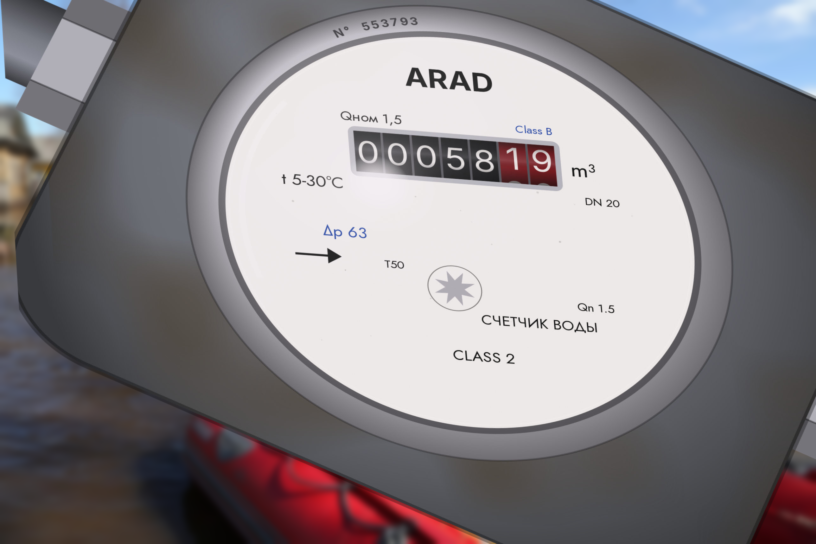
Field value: m³ 58.19
